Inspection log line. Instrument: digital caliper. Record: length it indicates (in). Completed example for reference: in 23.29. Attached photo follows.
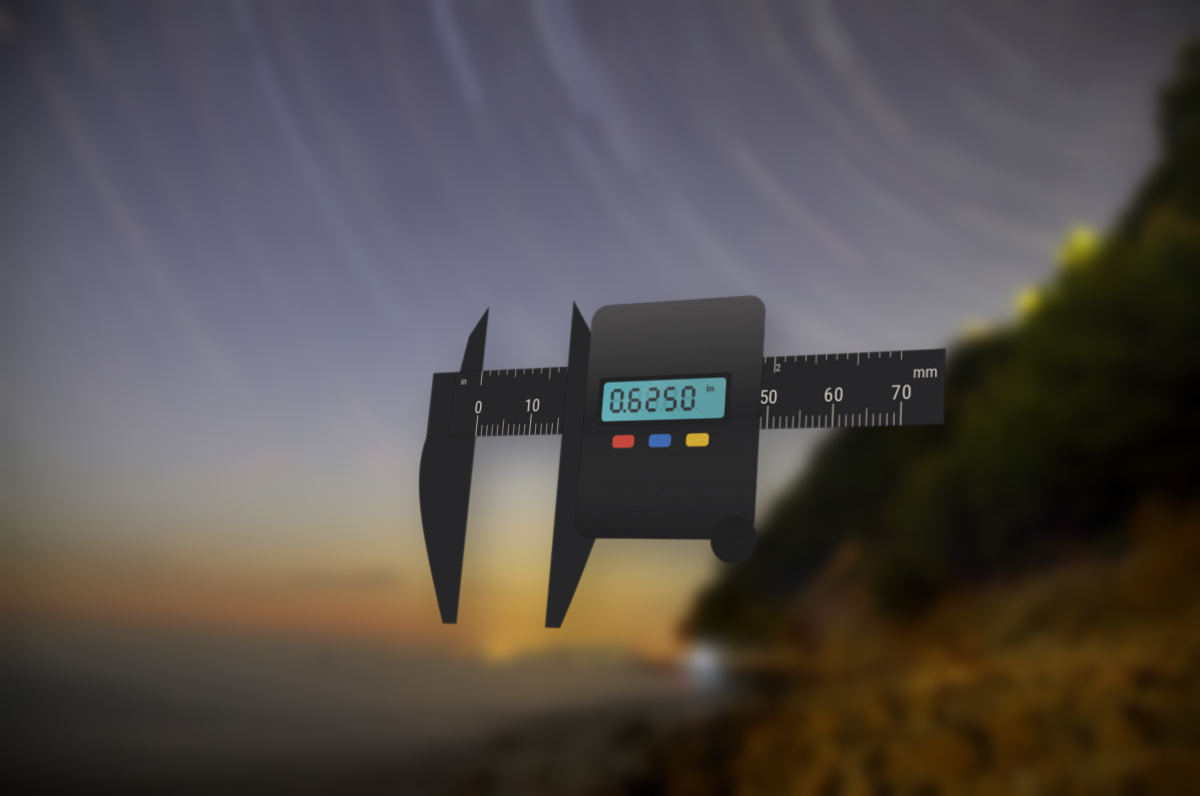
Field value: in 0.6250
